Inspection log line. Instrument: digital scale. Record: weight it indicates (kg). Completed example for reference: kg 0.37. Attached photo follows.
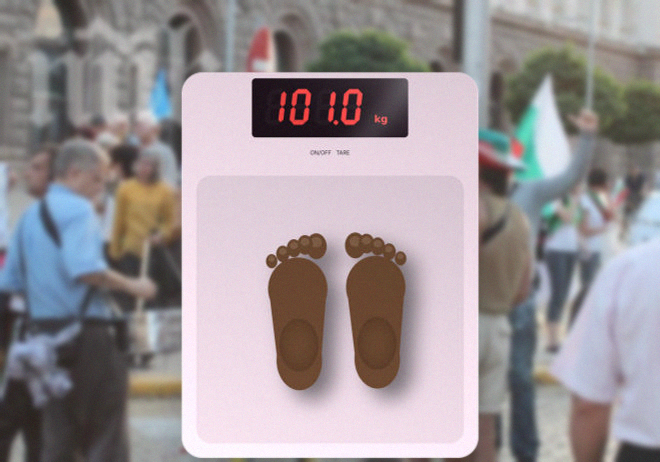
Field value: kg 101.0
